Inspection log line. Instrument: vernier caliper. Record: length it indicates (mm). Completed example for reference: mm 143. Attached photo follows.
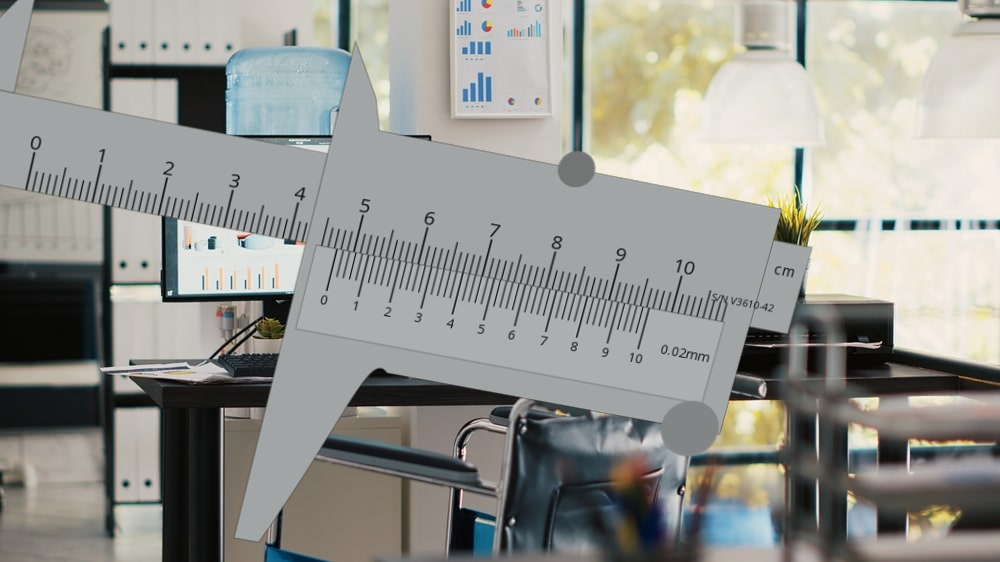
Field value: mm 47.4
